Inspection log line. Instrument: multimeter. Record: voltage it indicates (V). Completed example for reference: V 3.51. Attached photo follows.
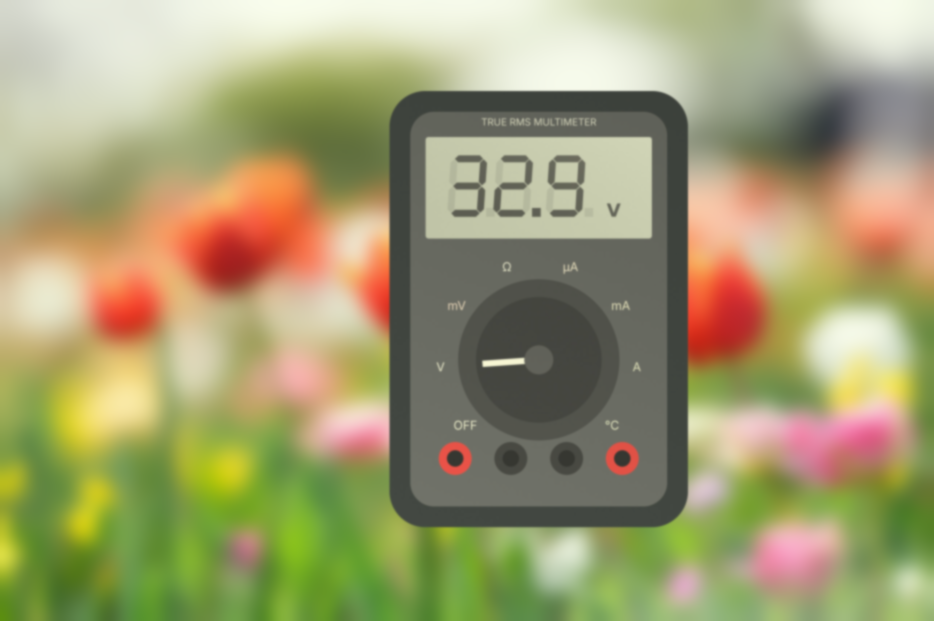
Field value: V 32.9
